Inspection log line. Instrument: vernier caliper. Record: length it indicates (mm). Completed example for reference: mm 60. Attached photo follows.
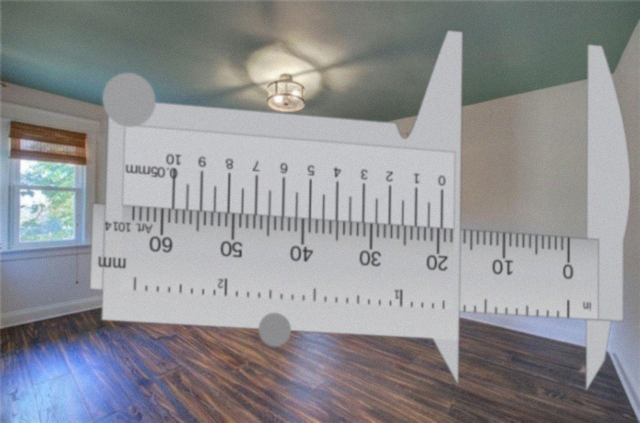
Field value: mm 19.5
